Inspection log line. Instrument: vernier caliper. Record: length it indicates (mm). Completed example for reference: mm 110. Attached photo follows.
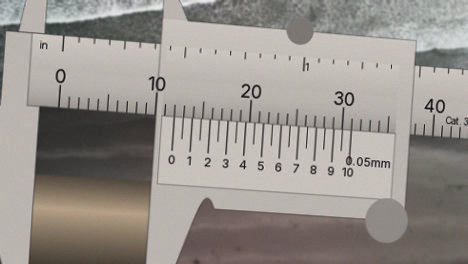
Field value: mm 12.0
